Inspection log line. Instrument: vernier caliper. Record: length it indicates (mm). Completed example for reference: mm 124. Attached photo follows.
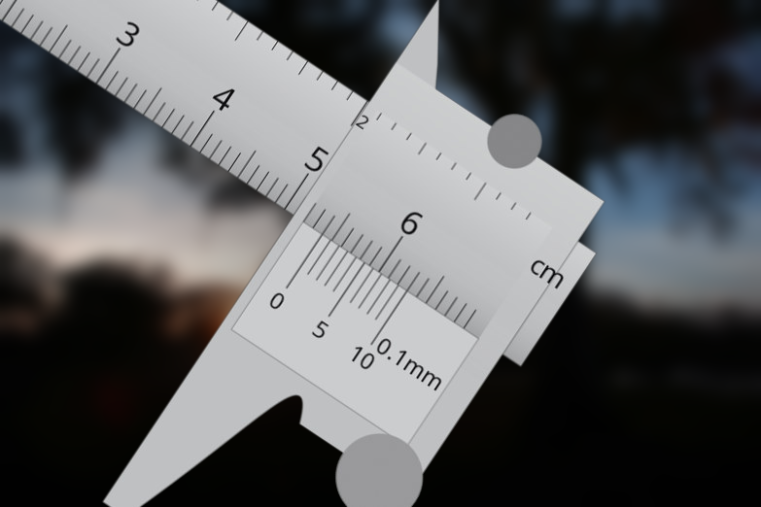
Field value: mm 54.0
